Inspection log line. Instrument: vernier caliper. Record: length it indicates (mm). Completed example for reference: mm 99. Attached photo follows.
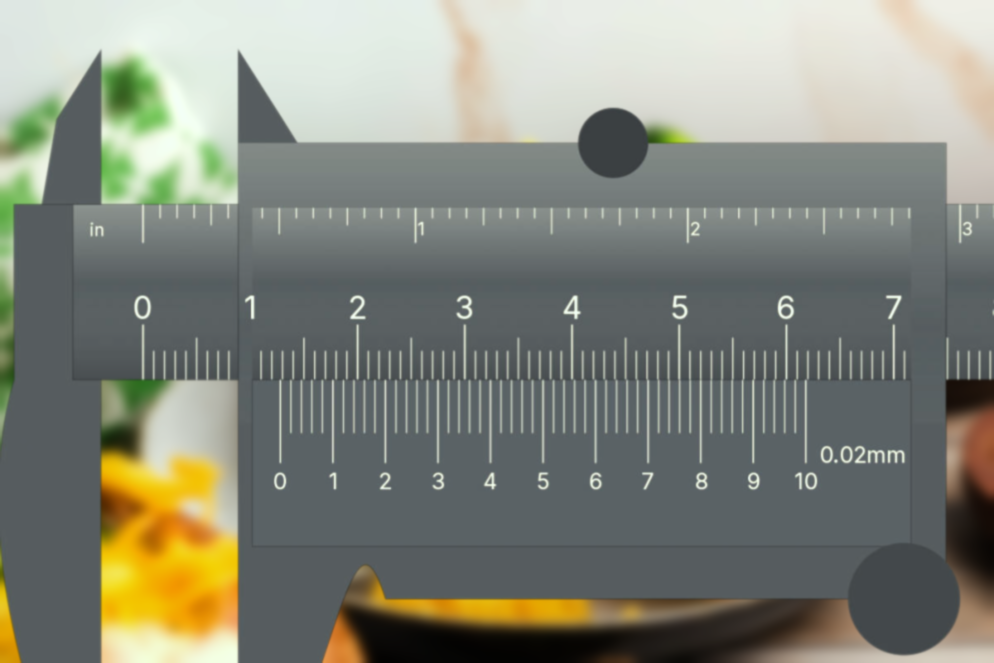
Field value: mm 12.8
